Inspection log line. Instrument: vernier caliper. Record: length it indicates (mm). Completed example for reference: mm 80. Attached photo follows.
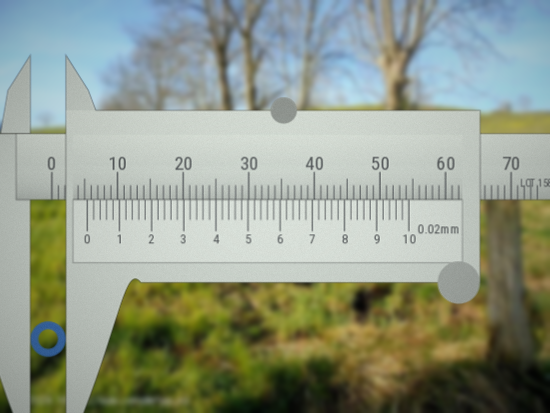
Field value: mm 5.4
